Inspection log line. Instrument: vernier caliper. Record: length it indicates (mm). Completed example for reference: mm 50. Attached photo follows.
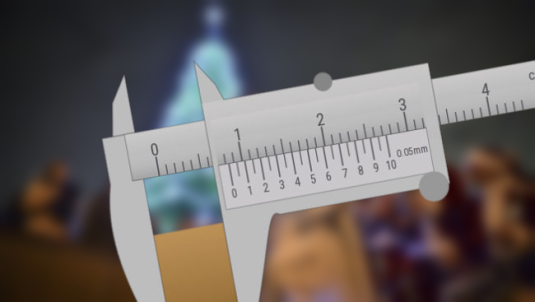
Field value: mm 8.4
